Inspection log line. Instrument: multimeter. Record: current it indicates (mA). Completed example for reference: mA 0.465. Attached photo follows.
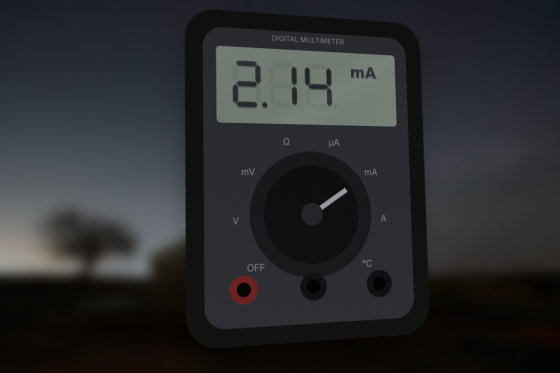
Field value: mA 2.14
